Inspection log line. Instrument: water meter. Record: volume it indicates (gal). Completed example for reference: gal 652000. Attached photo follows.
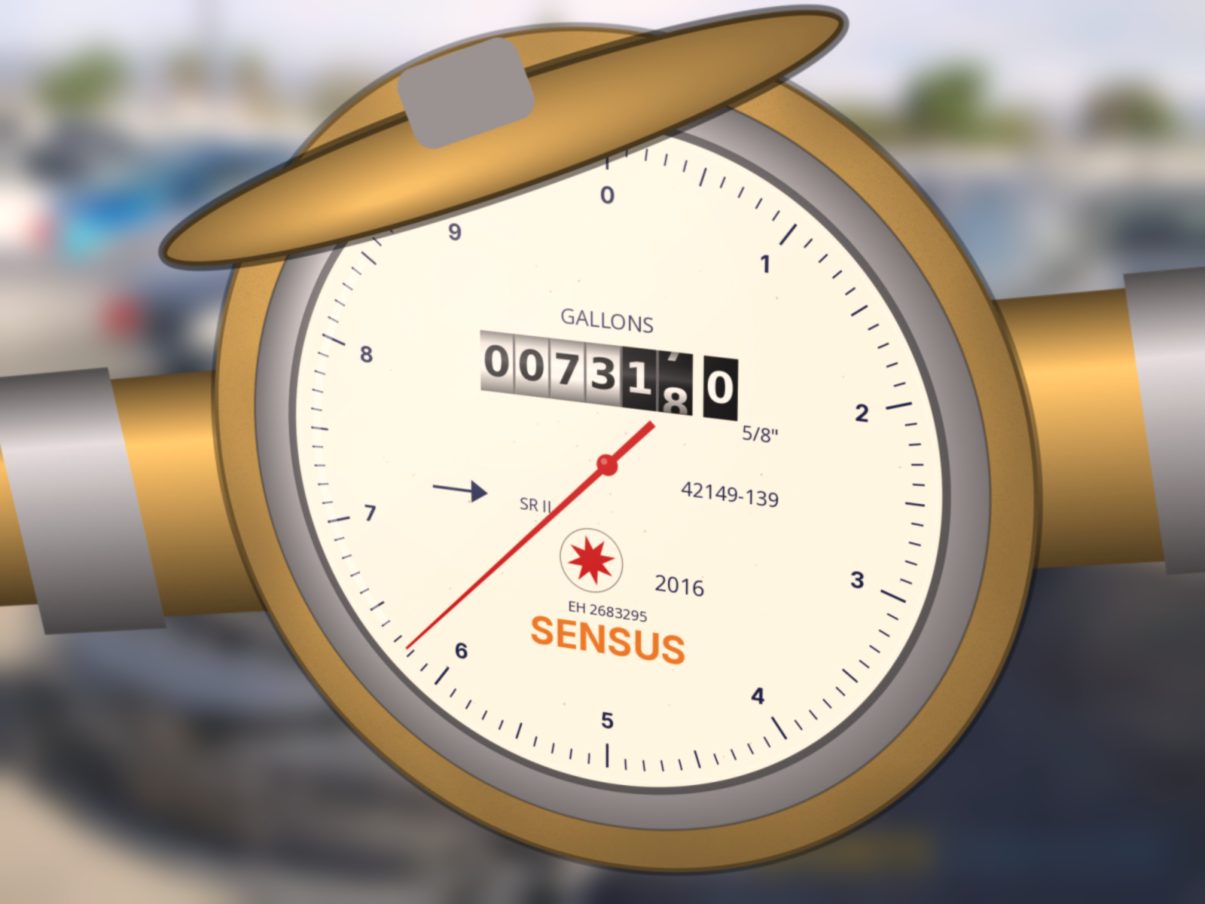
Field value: gal 73176.2
